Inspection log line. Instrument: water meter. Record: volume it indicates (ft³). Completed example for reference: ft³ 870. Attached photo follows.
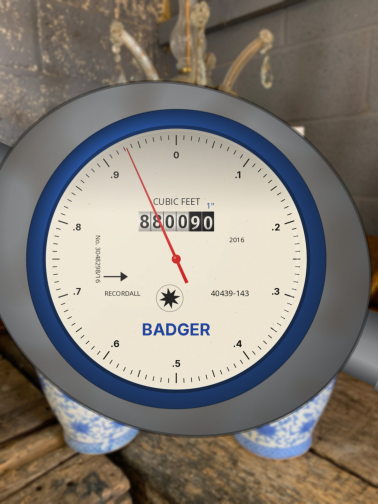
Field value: ft³ 880089.93
